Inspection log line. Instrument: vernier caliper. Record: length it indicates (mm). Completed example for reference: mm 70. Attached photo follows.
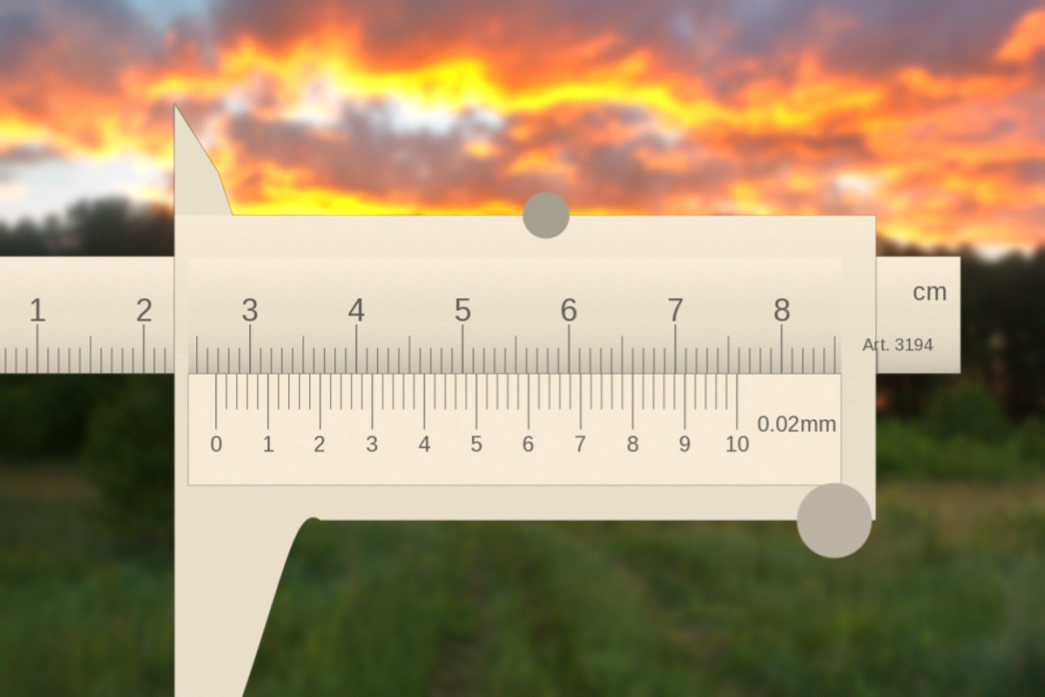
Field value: mm 26.8
